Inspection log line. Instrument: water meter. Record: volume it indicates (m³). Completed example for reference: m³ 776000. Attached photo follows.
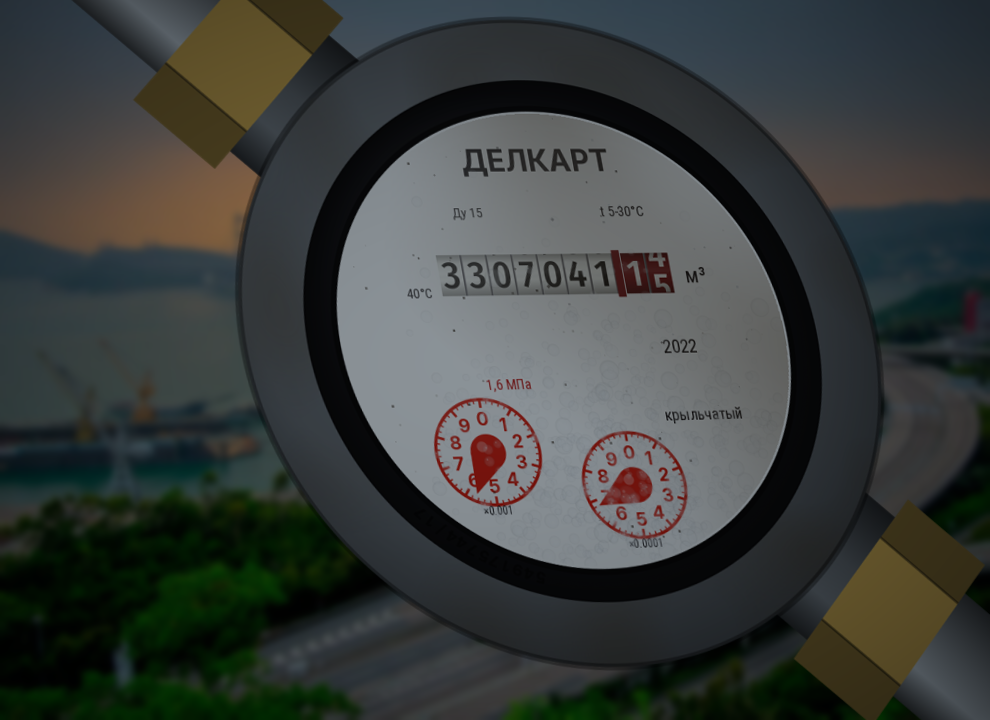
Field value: m³ 3307041.1456
